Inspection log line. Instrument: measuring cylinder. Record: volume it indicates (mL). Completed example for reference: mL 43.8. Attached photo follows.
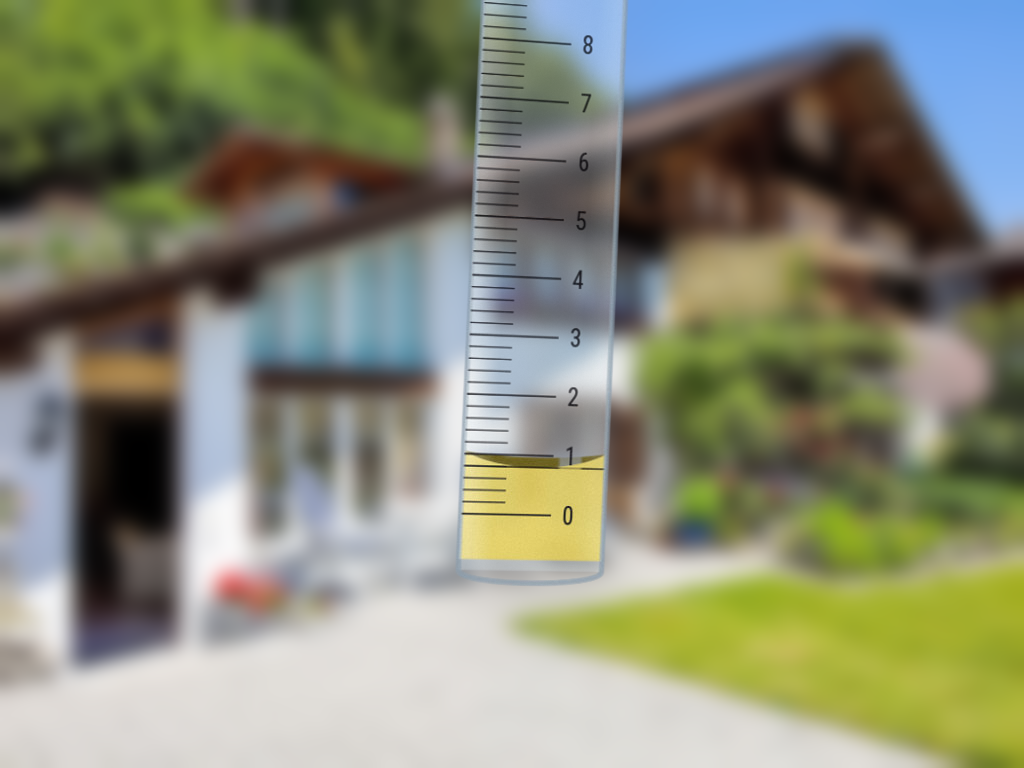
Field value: mL 0.8
